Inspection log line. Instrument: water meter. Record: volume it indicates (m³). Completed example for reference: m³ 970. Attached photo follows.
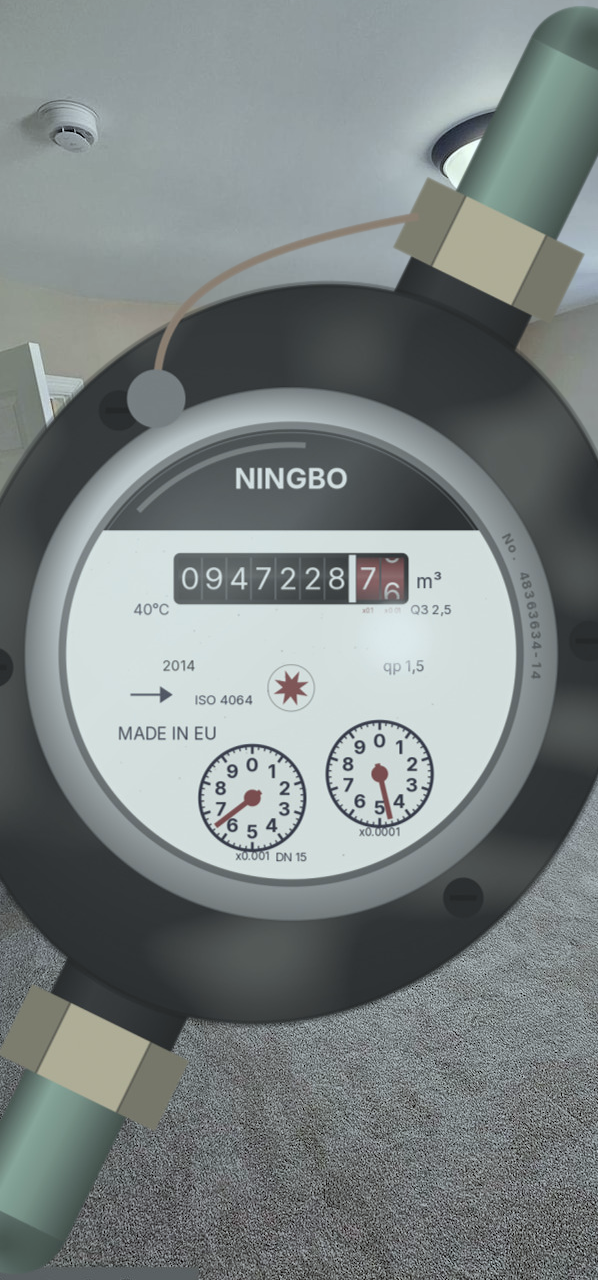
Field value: m³ 947228.7564
